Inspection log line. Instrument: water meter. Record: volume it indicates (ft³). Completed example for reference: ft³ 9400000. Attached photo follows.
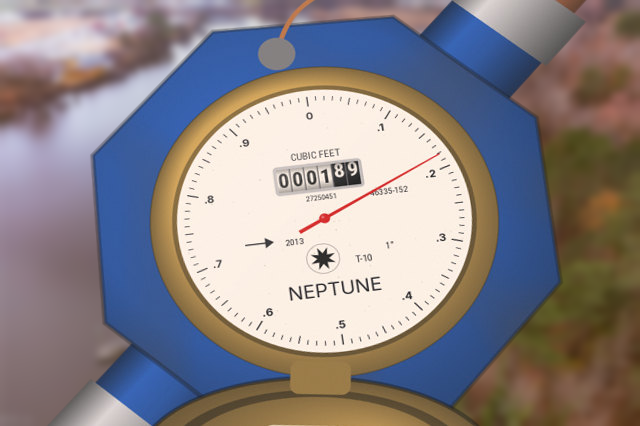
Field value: ft³ 189.18
